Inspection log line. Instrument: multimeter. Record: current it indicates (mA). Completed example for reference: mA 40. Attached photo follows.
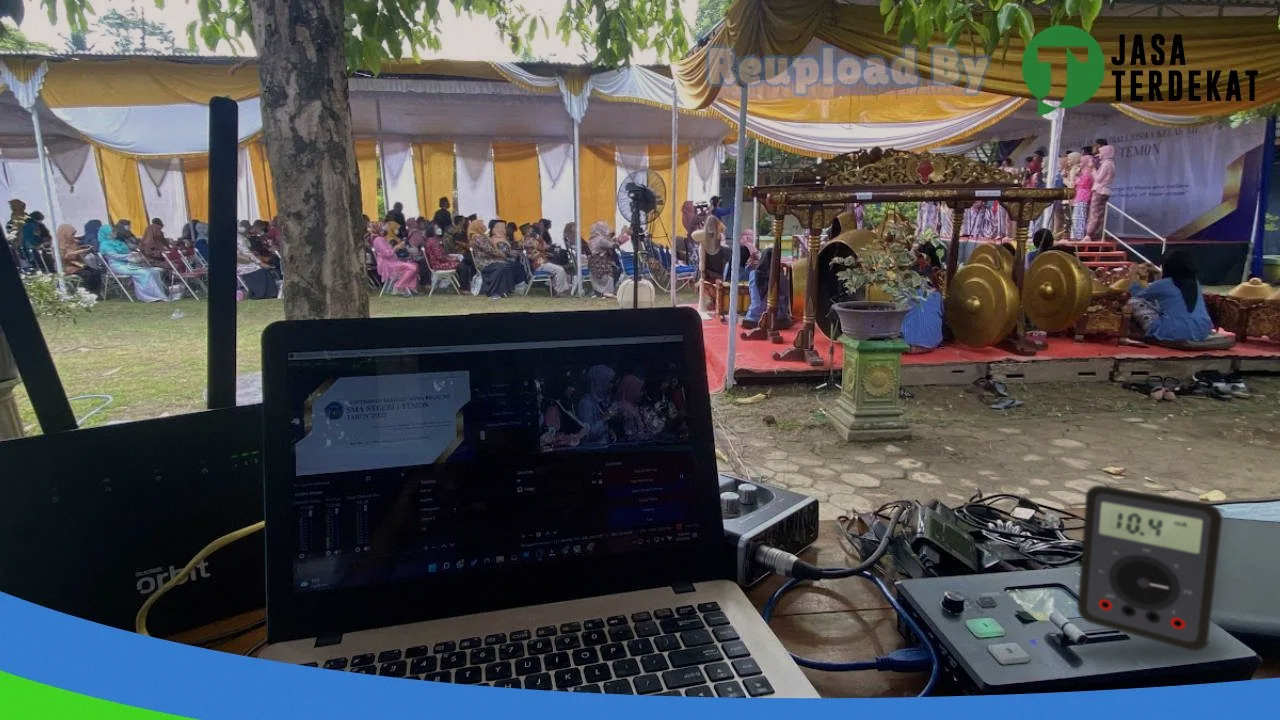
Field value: mA 10.4
